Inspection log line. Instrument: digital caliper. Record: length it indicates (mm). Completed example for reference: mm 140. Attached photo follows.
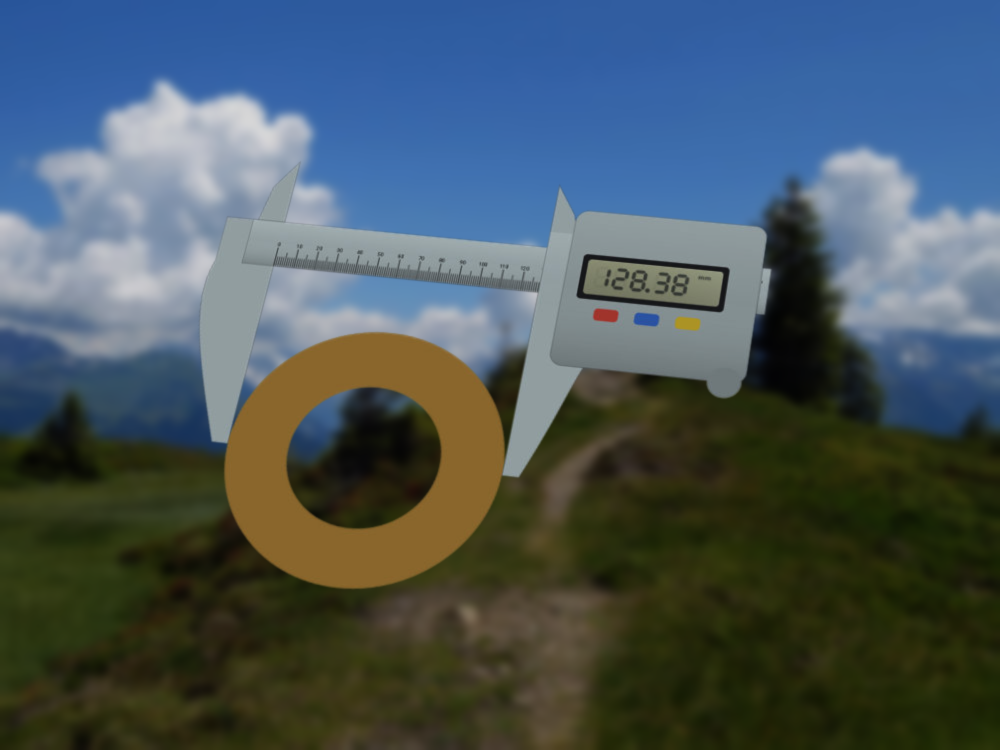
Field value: mm 128.38
